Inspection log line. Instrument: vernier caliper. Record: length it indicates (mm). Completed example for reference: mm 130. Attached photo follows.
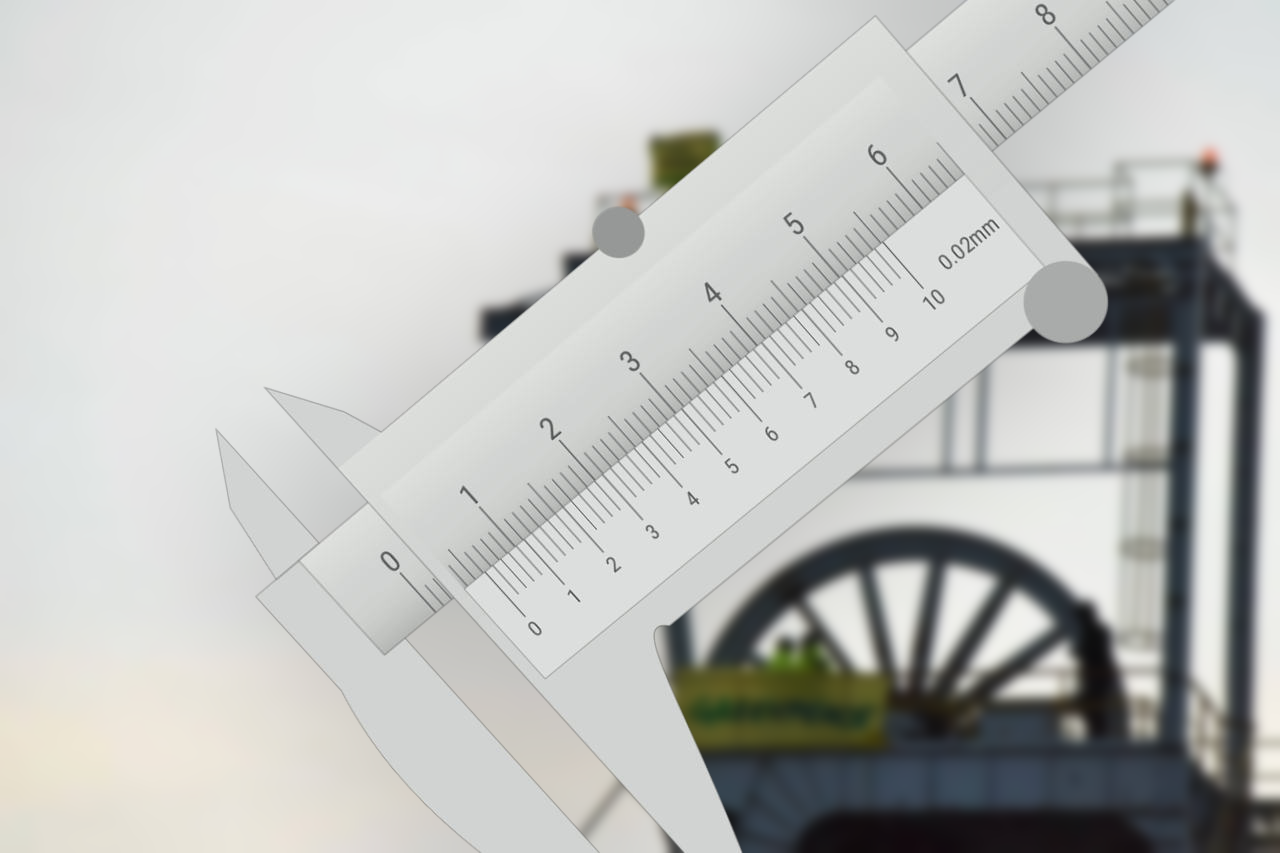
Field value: mm 6.2
